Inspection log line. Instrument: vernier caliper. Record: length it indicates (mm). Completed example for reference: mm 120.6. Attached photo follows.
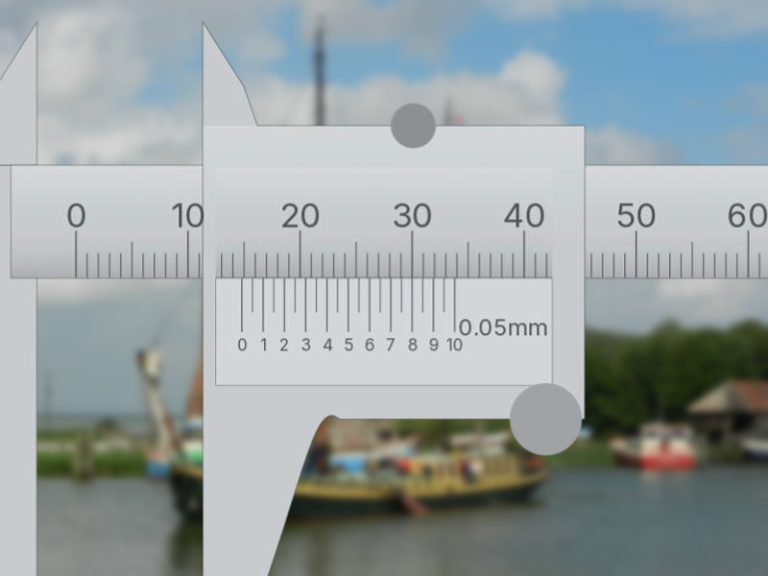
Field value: mm 14.8
